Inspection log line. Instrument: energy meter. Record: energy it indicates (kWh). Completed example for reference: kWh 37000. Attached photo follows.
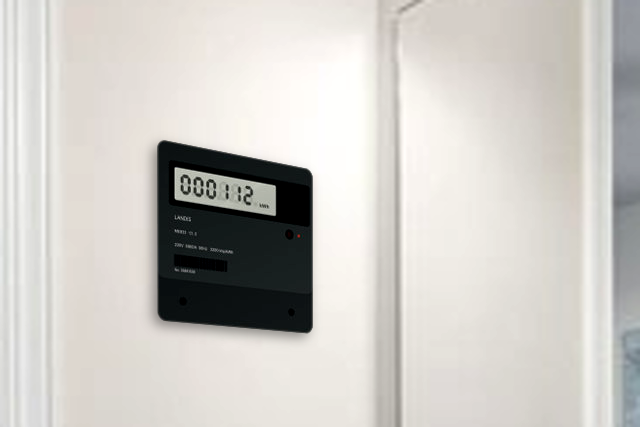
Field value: kWh 112
